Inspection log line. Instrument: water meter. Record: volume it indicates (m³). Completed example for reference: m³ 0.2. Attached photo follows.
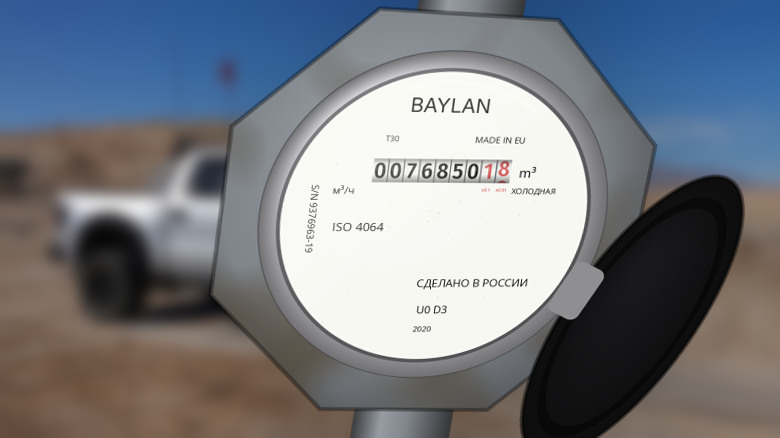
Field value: m³ 76850.18
